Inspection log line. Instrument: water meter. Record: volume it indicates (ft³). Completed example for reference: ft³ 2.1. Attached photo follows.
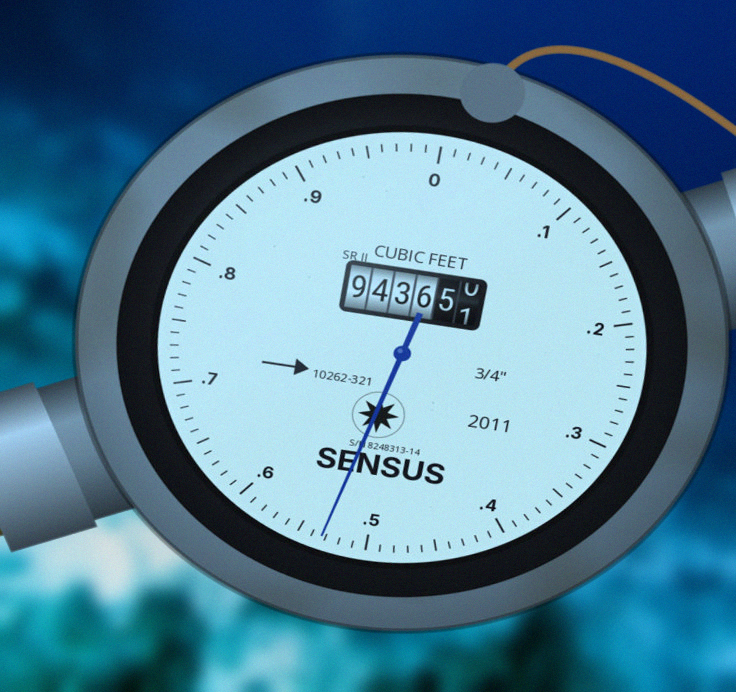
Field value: ft³ 943650.53
